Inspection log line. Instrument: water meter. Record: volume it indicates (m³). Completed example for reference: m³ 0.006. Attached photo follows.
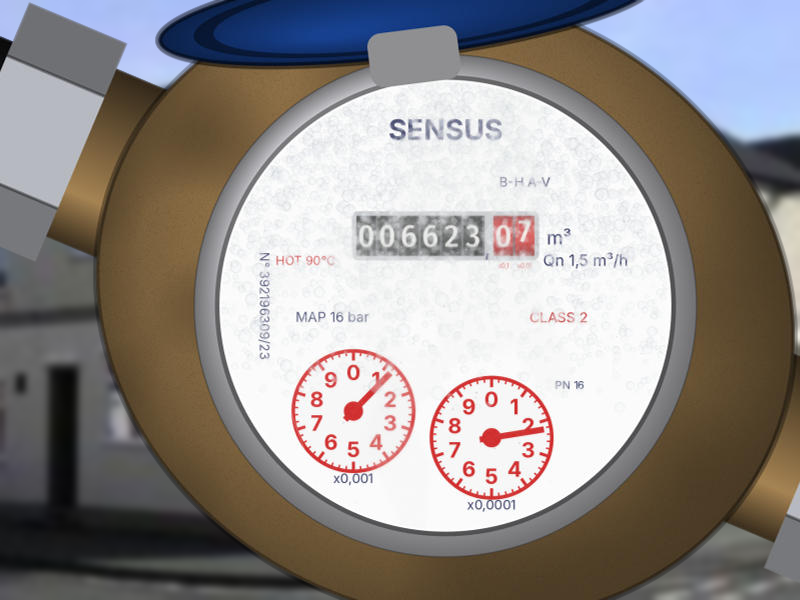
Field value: m³ 6623.0712
